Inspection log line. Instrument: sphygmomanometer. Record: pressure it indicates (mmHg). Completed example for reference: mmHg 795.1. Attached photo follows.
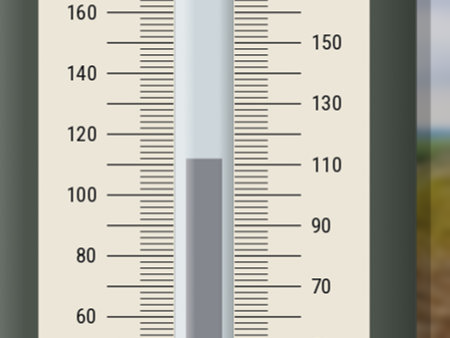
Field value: mmHg 112
